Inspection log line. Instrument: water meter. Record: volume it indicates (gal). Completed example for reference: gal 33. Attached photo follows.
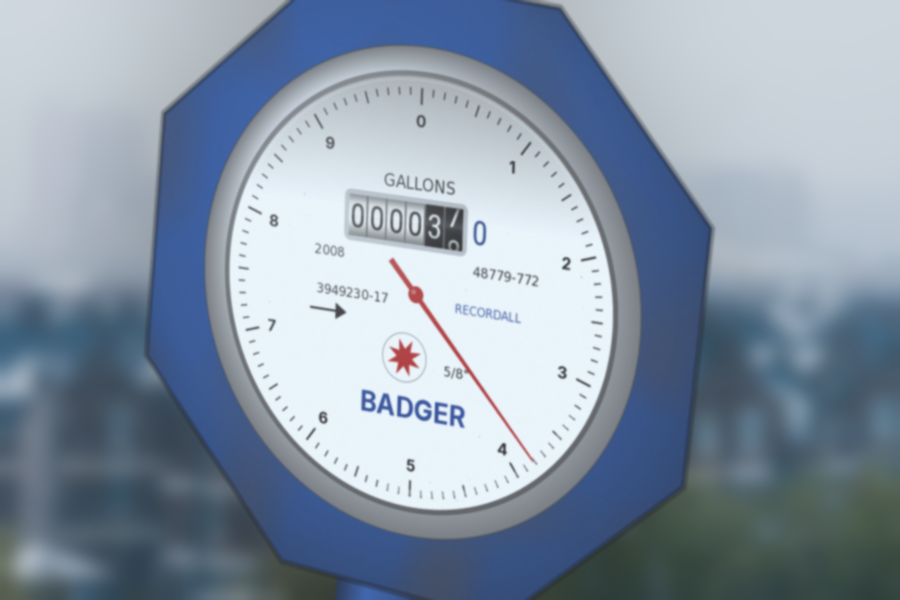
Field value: gal 373.8
